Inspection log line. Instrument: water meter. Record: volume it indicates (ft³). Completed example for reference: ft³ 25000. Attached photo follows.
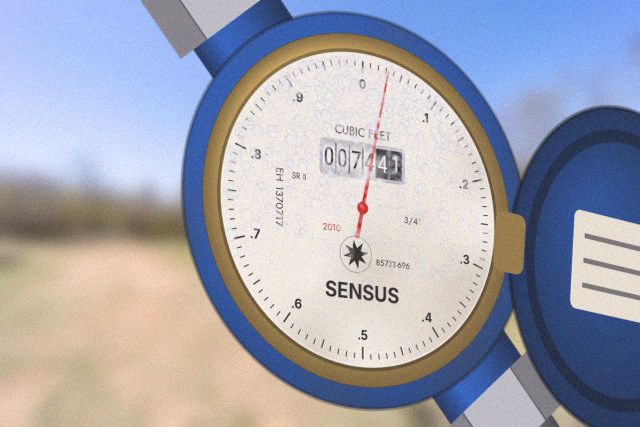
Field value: ft³ 7441.03
